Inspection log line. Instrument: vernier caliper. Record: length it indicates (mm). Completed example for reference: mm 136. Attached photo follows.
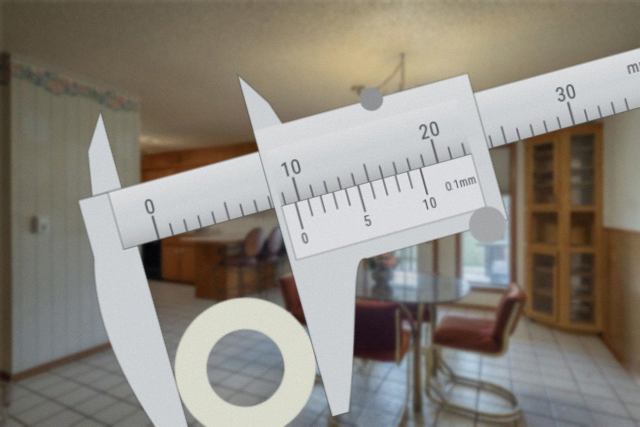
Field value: mm 9.7
